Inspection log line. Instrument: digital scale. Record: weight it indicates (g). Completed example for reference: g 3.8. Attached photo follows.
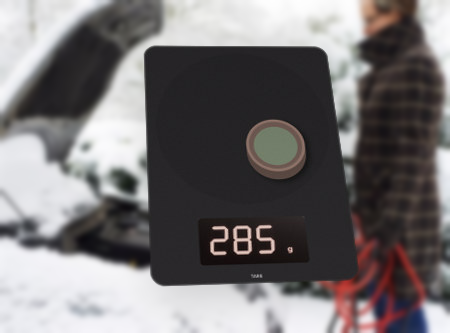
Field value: g 285
